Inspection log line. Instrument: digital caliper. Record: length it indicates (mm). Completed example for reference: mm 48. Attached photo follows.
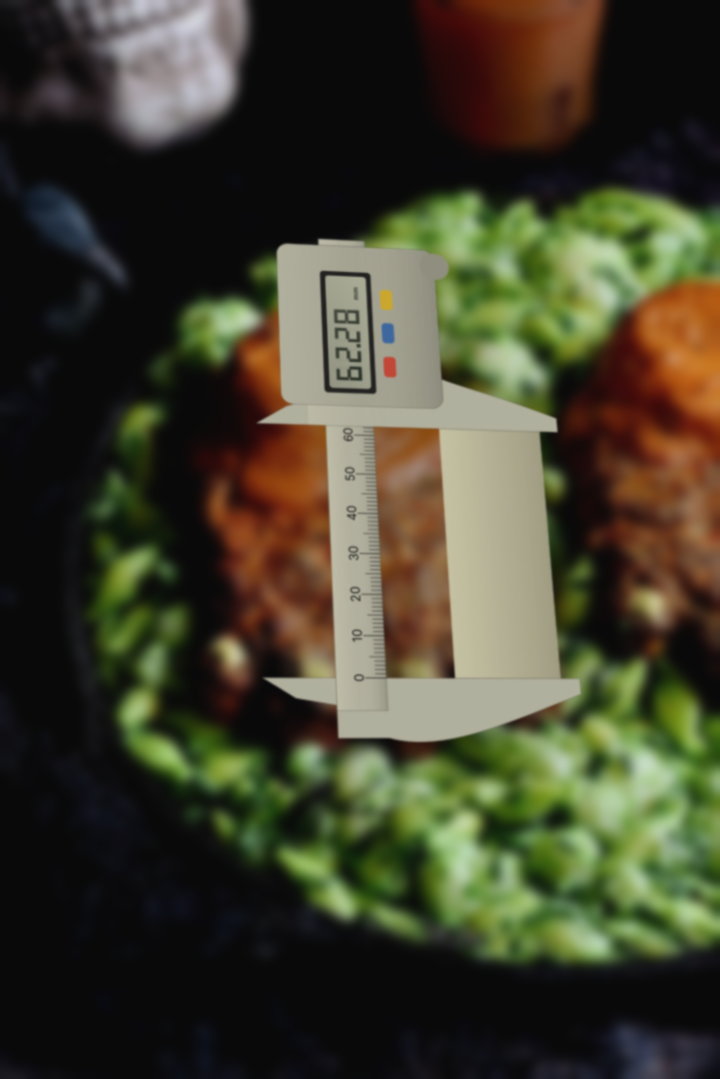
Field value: mm 62.28
